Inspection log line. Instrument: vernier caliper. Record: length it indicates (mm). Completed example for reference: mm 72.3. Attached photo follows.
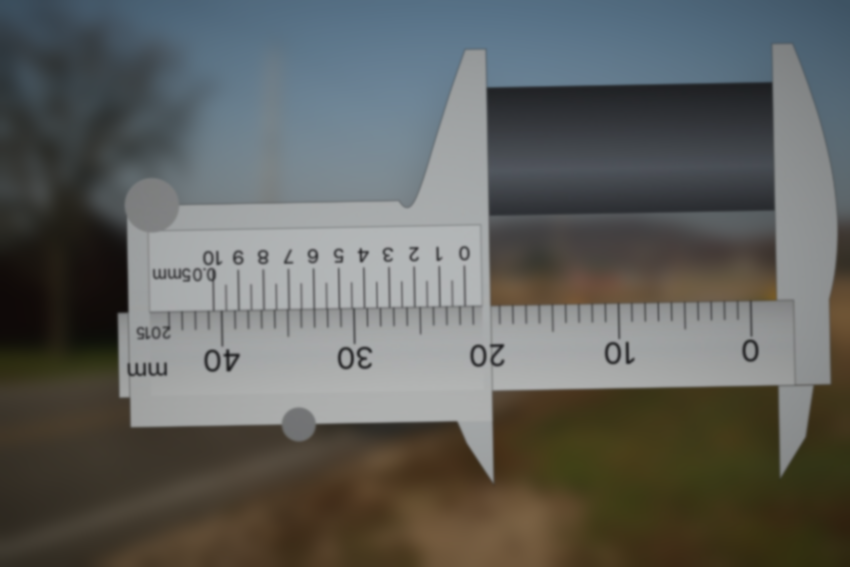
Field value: mm 21.6
